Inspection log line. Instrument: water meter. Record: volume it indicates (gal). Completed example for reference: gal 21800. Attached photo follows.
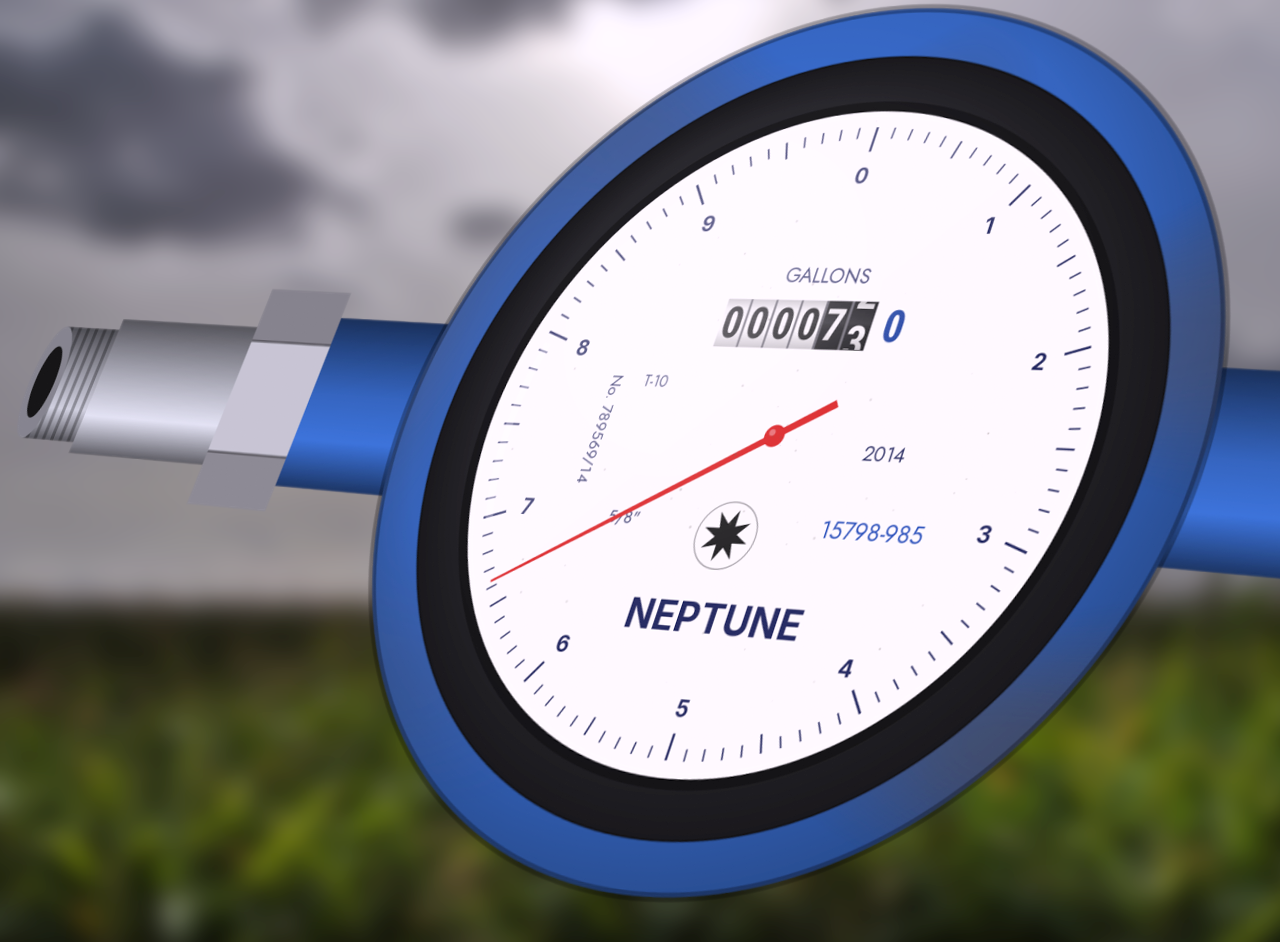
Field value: gal 726.6
